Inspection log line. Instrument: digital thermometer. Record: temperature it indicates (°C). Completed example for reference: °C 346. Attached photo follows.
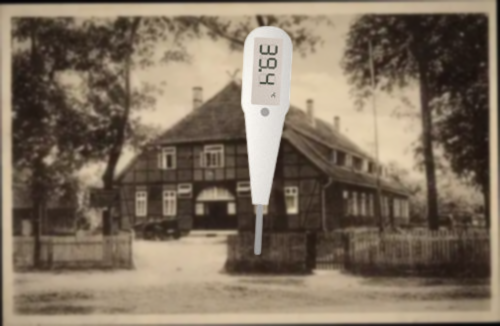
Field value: °C 39.4
